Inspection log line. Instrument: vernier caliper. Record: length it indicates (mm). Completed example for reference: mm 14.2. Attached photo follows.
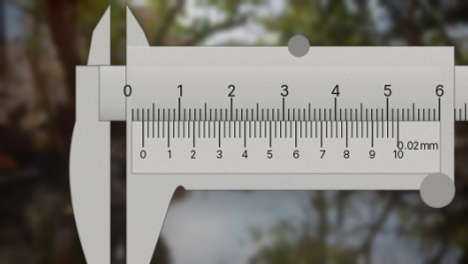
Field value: mm 3.0
